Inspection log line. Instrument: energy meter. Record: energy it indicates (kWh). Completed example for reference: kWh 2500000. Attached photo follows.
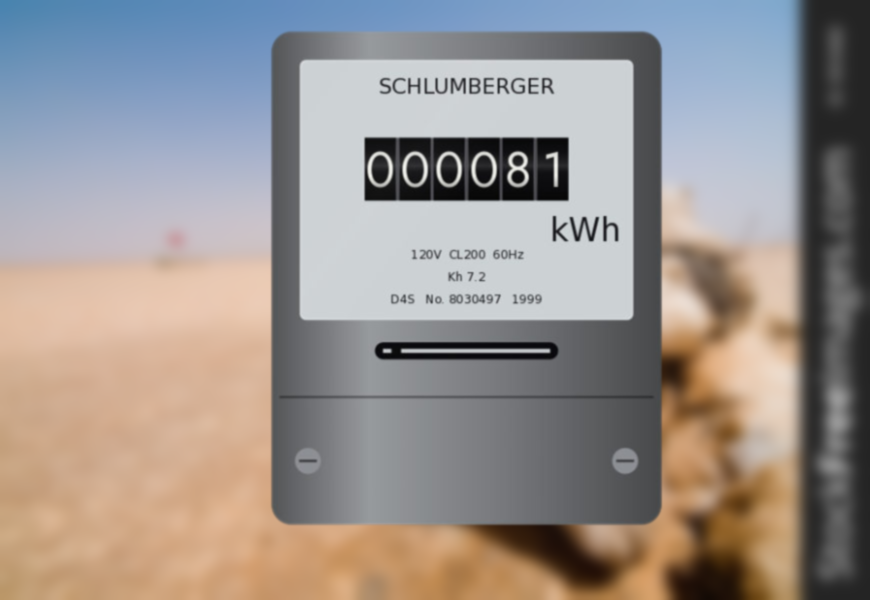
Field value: kWh 81
